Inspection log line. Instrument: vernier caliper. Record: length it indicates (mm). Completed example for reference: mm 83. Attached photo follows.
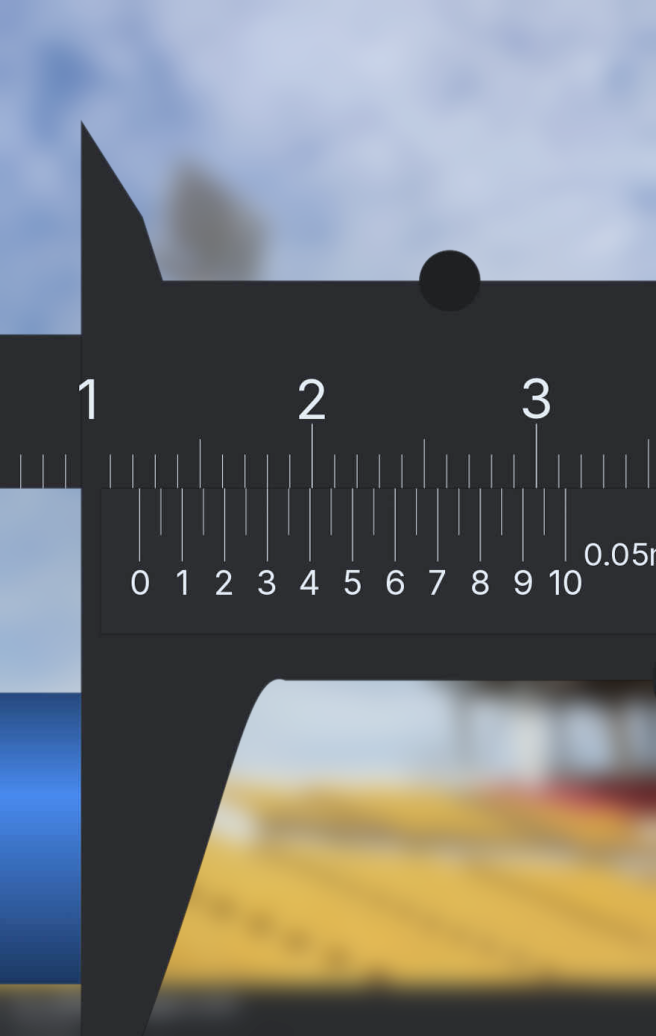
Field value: mm 12.30
